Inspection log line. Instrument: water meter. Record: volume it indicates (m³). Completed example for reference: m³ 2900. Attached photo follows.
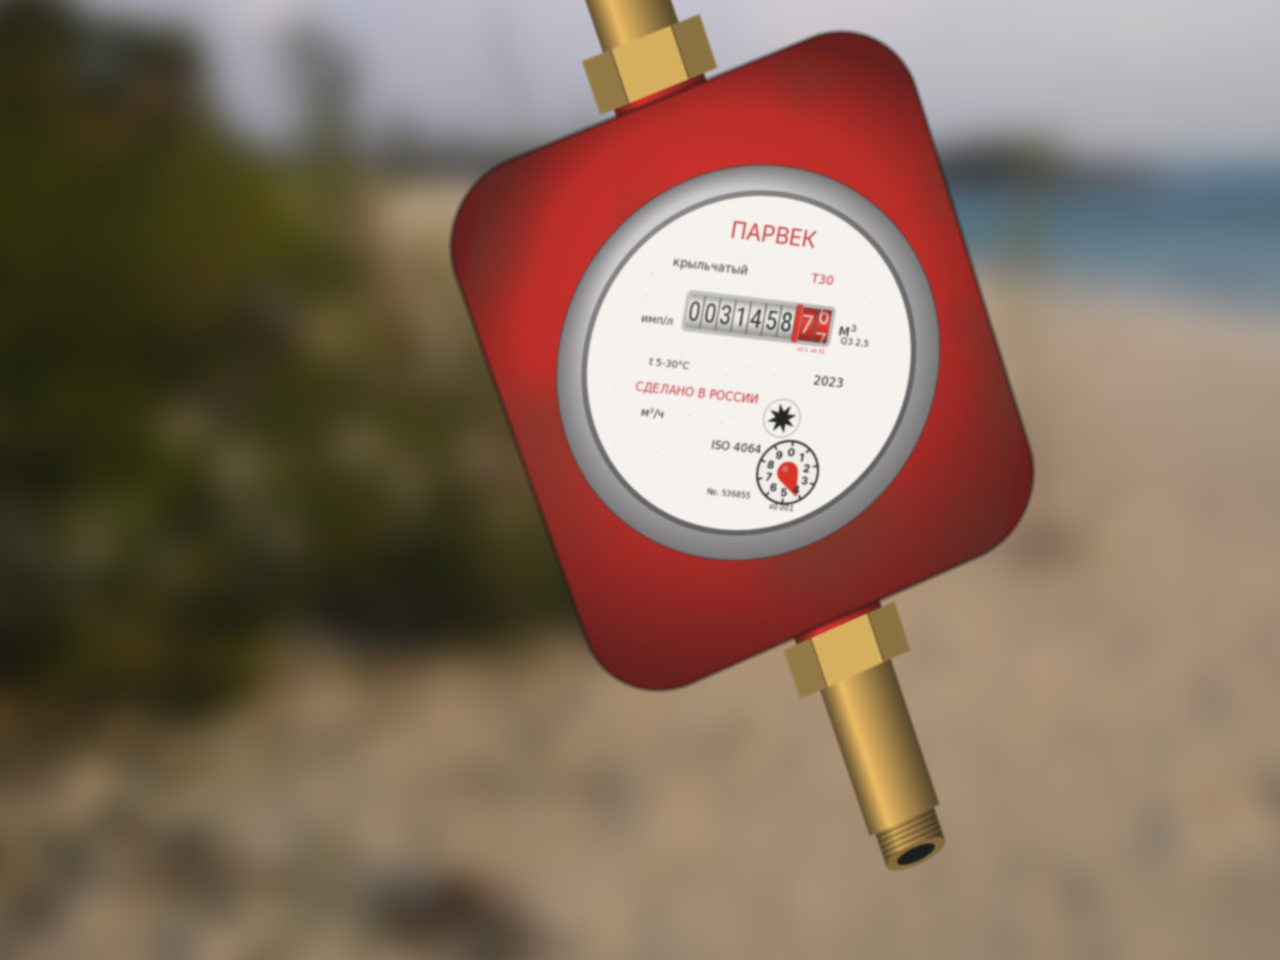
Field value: m³ 31458.764
